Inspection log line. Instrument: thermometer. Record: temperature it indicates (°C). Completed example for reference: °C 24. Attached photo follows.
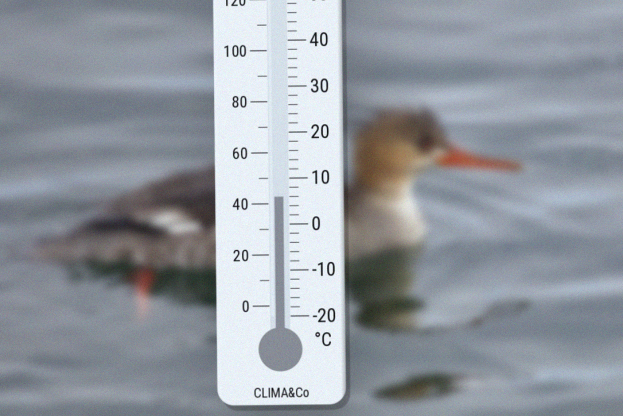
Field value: °C 6
